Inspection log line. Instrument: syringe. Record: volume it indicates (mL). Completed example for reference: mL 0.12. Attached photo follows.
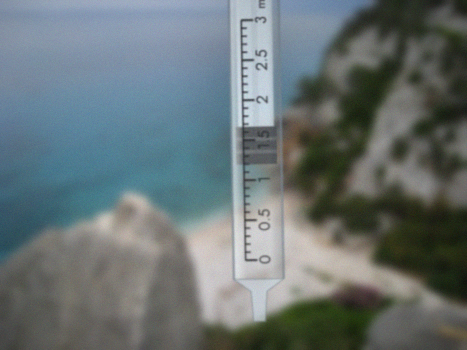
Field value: mL 1.2
